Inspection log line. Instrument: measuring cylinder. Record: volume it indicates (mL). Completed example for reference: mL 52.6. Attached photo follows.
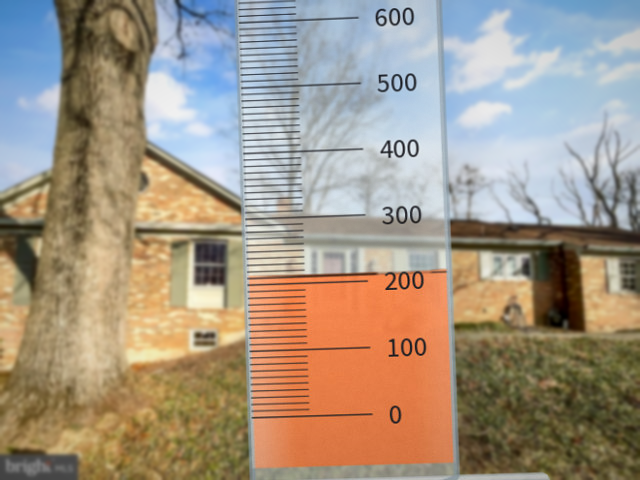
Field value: mL 210
